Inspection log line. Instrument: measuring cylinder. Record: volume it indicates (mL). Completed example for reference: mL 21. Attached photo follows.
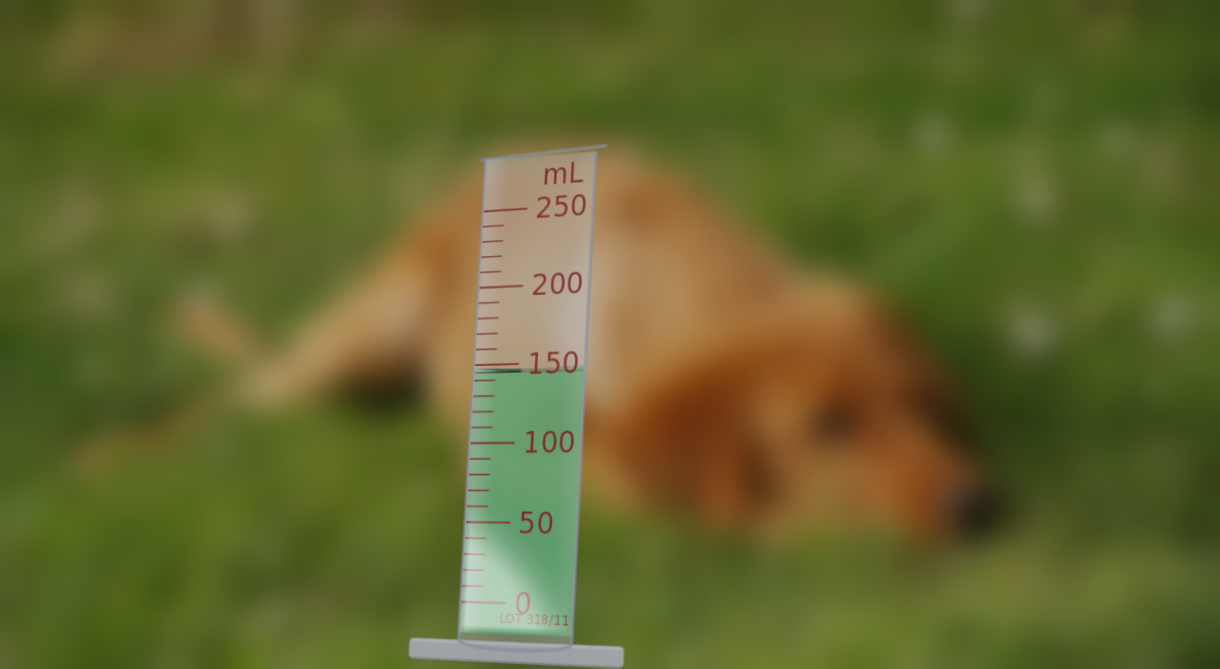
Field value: mL 145
